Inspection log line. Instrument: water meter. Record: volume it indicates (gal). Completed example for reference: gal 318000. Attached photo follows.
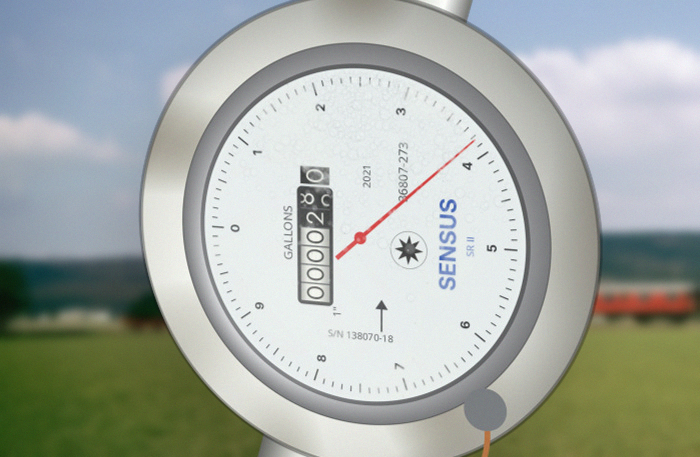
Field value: gal 283.8
